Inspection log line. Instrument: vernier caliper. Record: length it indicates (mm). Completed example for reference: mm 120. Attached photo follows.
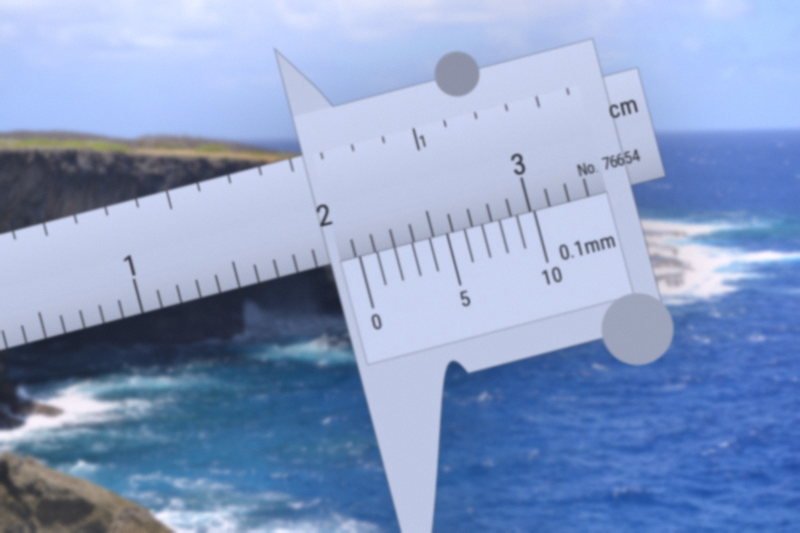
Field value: mm 21.2
